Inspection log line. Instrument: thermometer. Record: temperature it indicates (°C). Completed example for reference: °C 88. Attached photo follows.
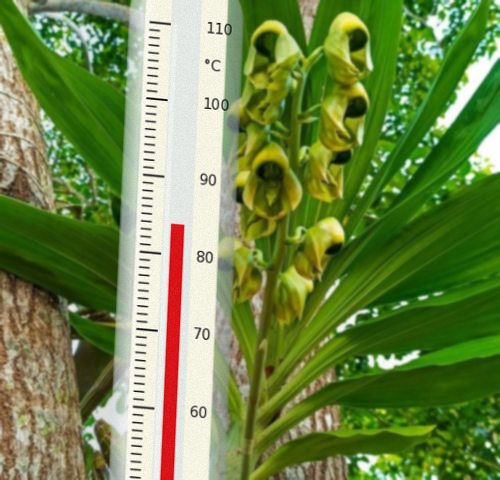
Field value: °C 84
